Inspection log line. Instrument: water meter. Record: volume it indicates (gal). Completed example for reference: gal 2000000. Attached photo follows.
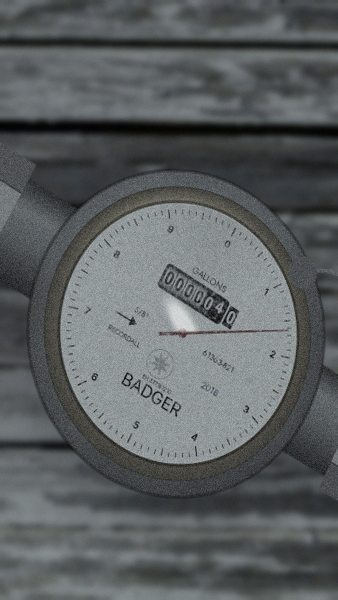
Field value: gal 41.6
